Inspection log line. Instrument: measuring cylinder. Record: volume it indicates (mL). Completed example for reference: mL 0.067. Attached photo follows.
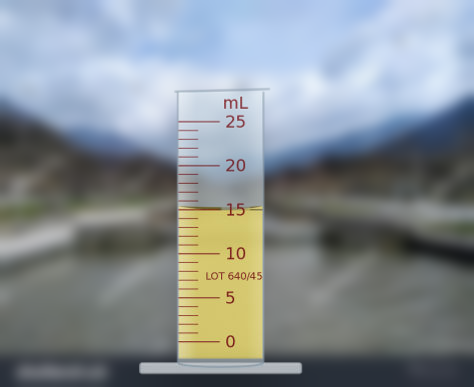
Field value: mL 15
